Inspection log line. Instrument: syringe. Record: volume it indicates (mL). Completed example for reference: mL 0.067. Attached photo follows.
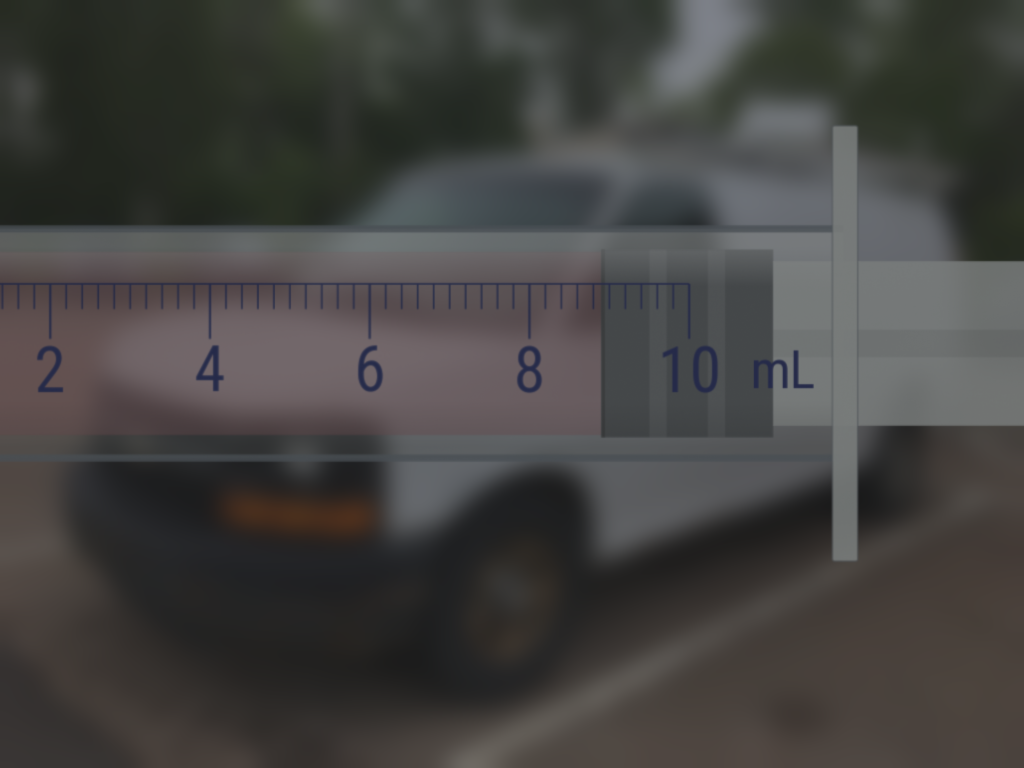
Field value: mL 8.9
